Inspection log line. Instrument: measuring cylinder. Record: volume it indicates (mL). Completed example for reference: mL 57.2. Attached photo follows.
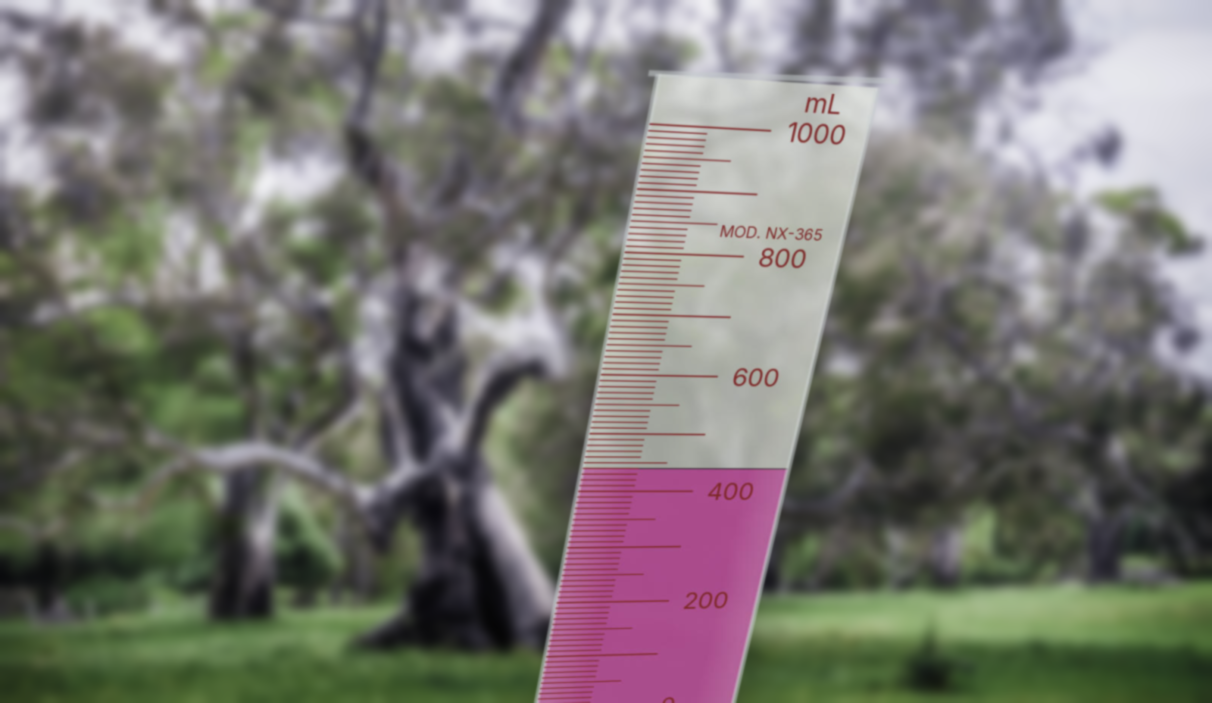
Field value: mL 440
